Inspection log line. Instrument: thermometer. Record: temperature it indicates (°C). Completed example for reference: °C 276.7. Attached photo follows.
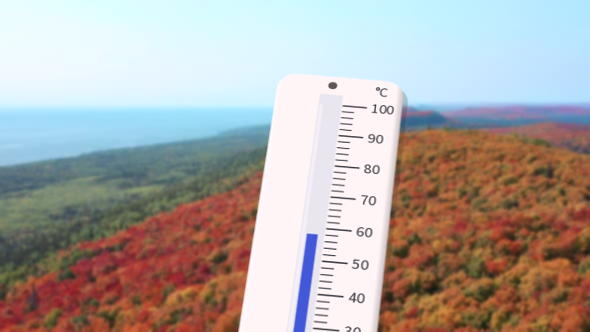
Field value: °C 58
